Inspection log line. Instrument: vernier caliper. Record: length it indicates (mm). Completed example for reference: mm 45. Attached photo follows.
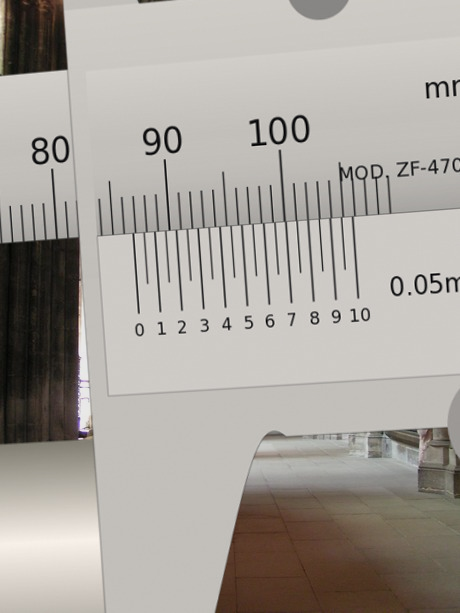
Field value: mm 86.8
